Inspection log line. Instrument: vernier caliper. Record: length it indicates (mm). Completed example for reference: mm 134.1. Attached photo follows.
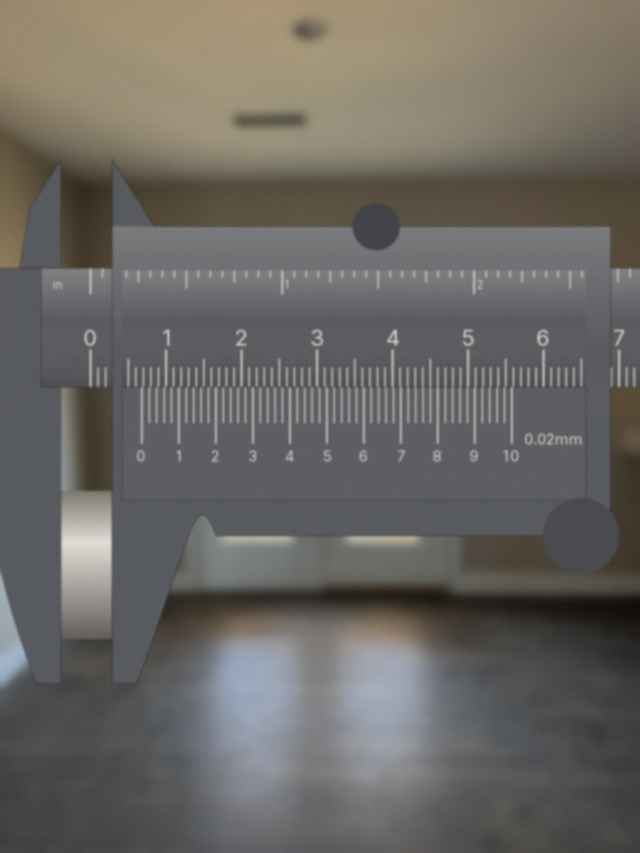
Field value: mm 6.8
